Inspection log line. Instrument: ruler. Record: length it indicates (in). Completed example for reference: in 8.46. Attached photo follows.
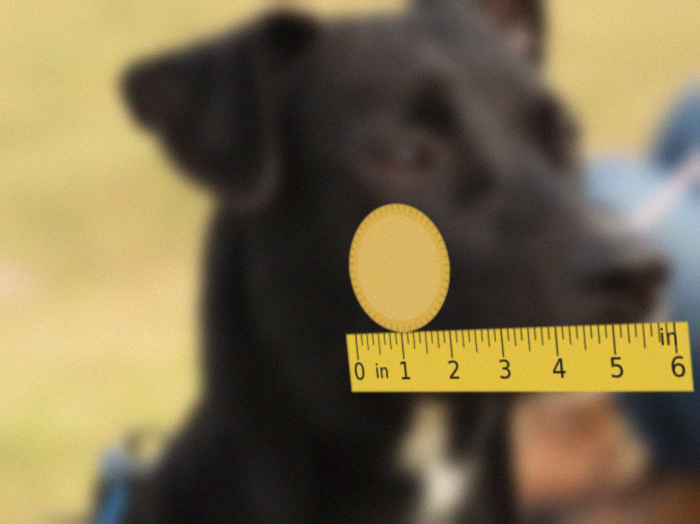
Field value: in 2.125
